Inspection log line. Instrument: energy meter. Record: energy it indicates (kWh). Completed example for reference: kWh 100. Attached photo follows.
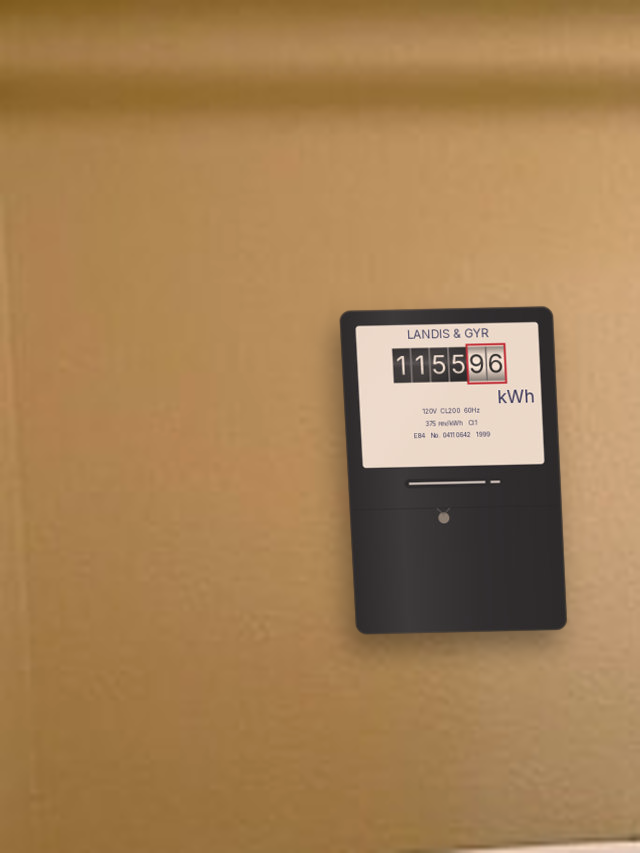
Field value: kWh 1155.96
